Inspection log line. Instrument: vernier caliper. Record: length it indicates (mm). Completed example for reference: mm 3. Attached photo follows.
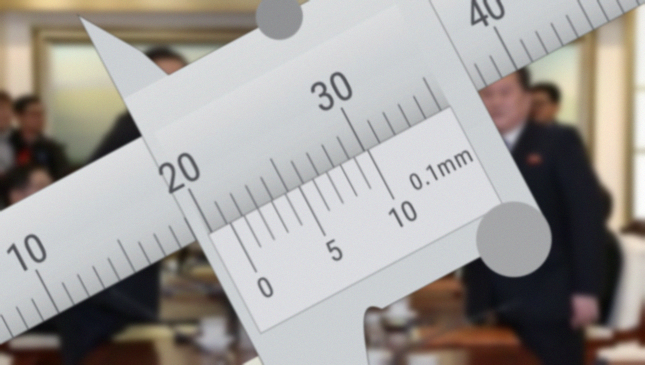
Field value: mm 21.2
